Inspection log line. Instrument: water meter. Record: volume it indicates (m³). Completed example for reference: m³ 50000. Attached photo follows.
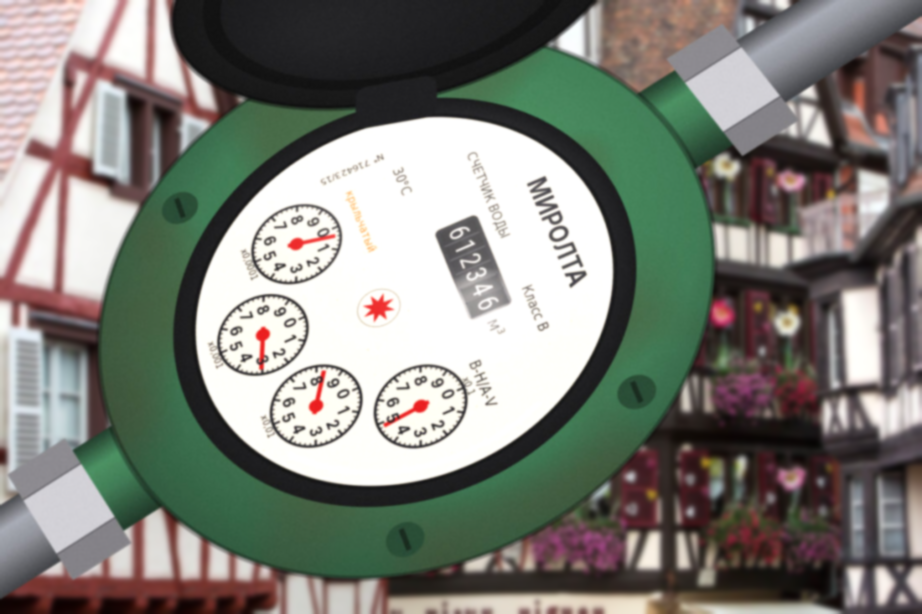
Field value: m³ 612346.4830
